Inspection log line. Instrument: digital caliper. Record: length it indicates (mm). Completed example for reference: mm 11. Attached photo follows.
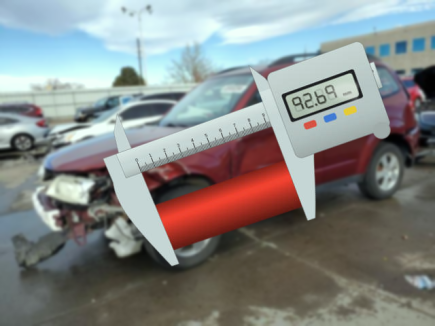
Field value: mm 92.69
